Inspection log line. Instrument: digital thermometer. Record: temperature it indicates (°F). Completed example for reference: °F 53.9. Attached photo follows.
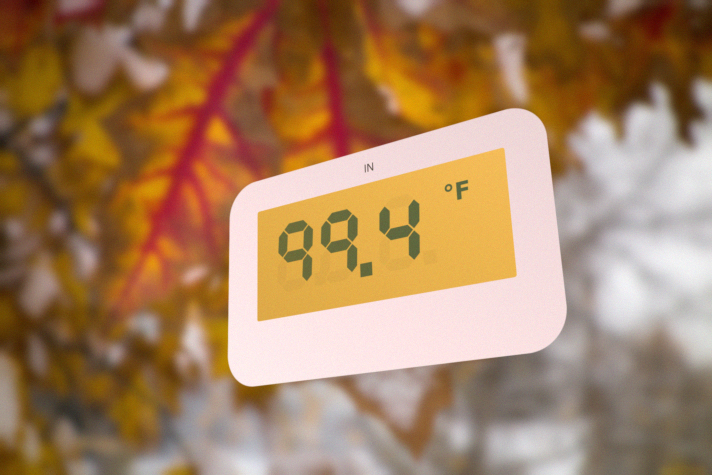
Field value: °F 99.4
